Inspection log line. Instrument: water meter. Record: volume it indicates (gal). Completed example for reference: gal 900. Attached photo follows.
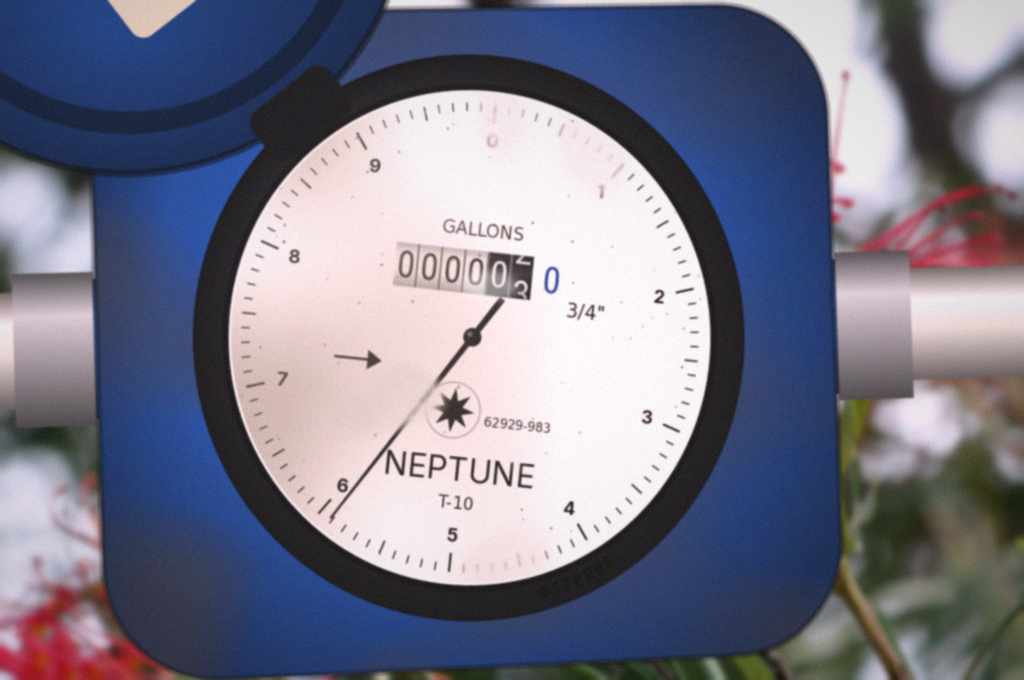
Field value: gal 25.9
